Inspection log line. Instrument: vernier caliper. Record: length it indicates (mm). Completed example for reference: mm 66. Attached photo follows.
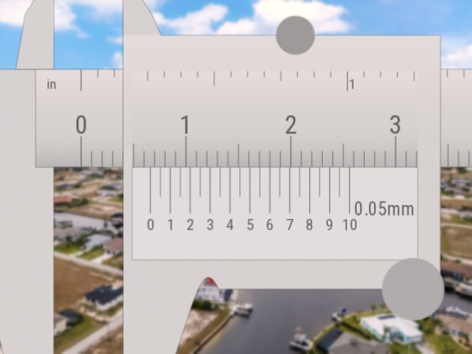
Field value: mm 6.6
